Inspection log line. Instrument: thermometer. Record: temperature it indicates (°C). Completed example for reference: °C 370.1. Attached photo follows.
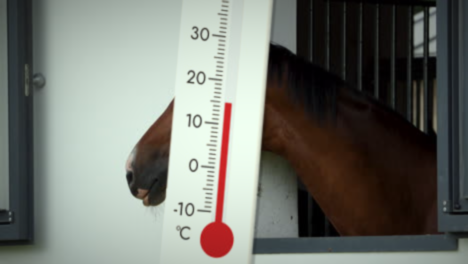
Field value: °C 15
